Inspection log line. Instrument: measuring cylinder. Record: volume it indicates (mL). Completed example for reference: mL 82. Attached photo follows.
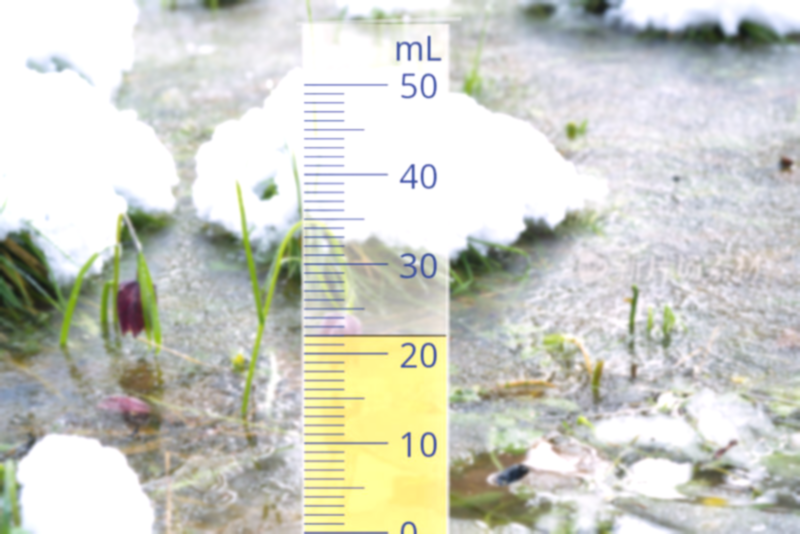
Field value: mL 22
